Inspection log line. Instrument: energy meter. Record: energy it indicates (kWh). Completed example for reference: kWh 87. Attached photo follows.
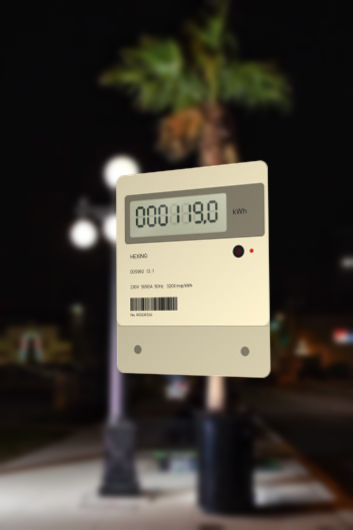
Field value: kWh 119.0
